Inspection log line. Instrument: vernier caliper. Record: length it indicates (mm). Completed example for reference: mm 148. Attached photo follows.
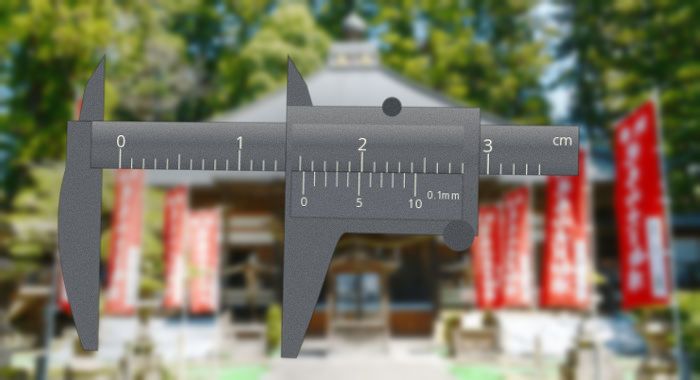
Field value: mm 15.3
